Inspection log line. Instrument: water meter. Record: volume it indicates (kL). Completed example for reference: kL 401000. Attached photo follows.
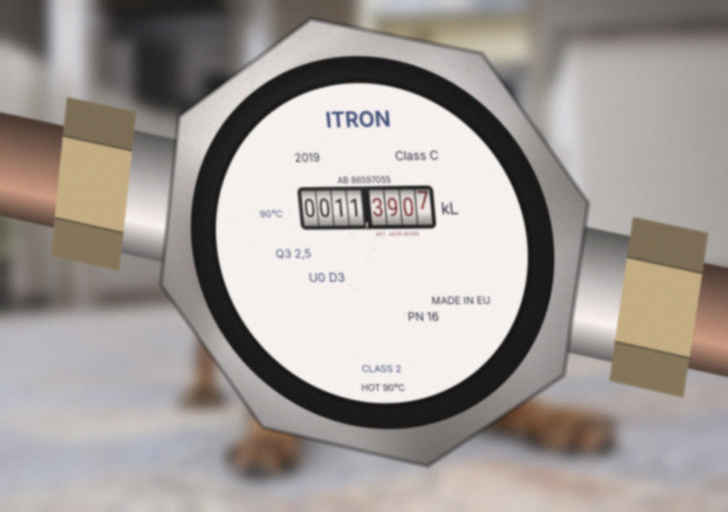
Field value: kL 11.3907
